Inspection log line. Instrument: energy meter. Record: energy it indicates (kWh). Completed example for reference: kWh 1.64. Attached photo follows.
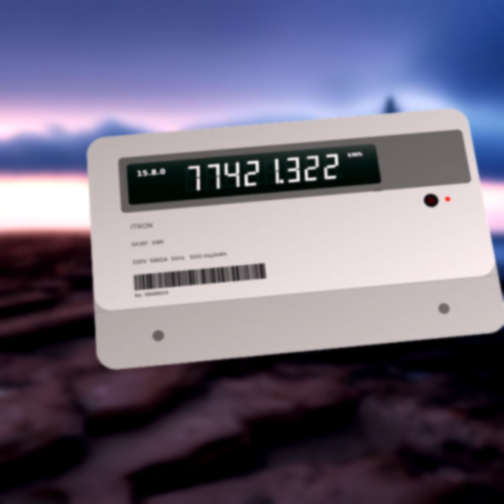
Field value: kWh 77421.322
